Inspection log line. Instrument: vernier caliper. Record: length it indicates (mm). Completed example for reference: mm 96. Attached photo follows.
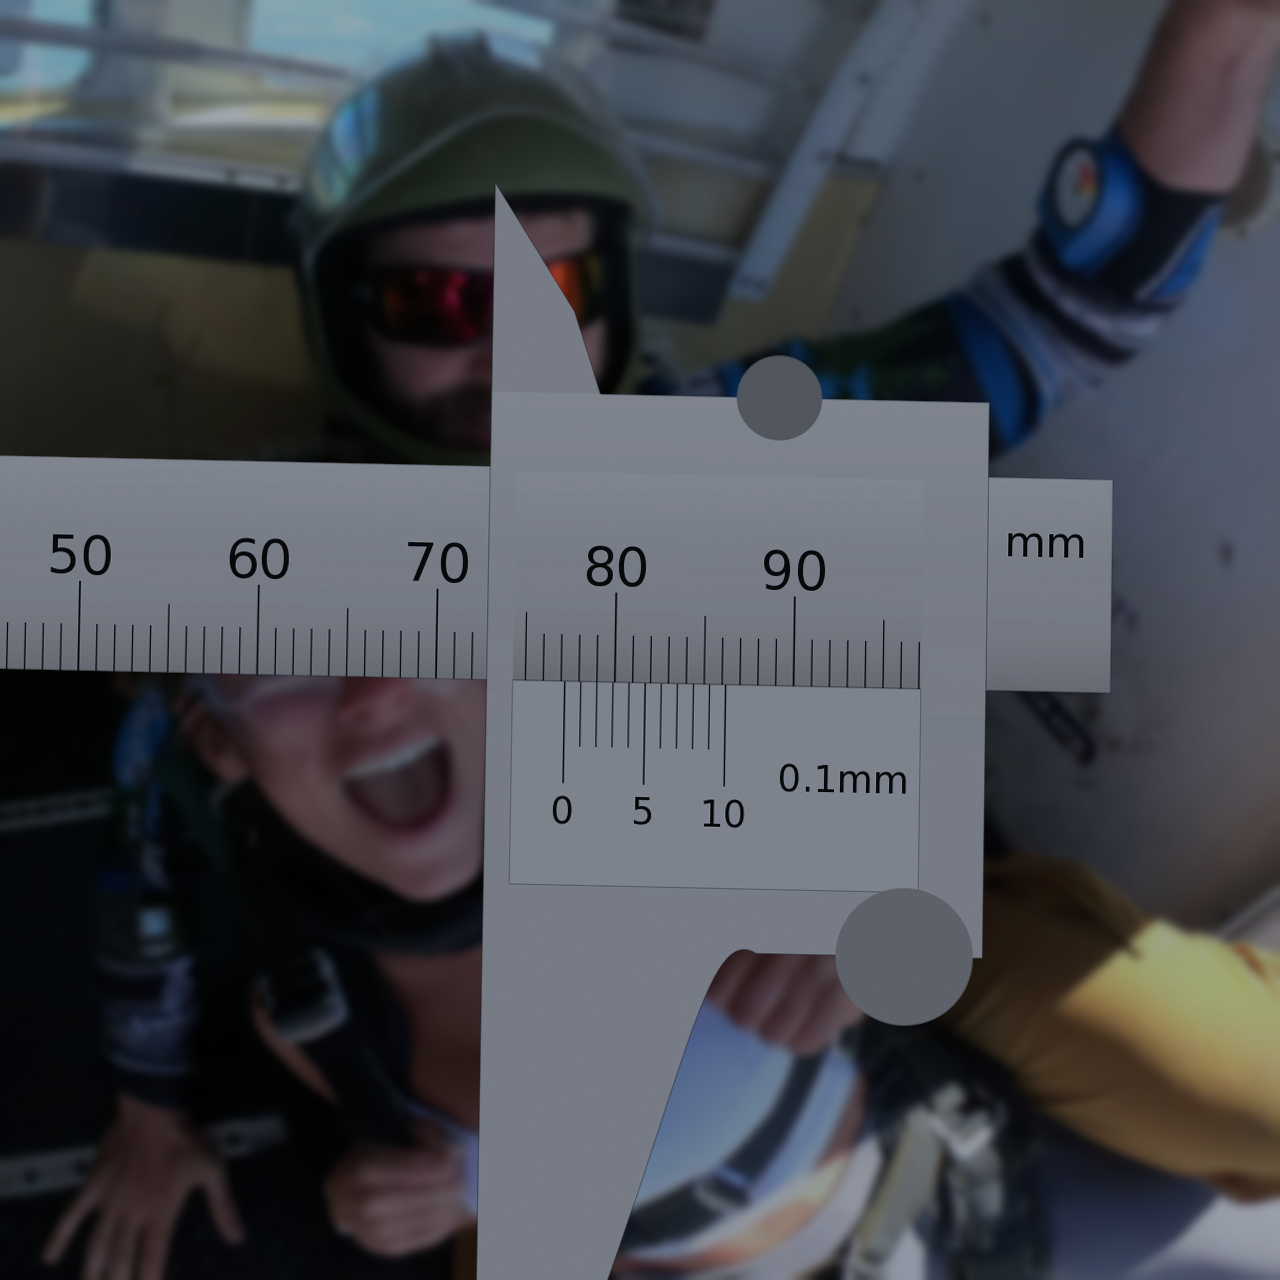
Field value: mm 77.2
